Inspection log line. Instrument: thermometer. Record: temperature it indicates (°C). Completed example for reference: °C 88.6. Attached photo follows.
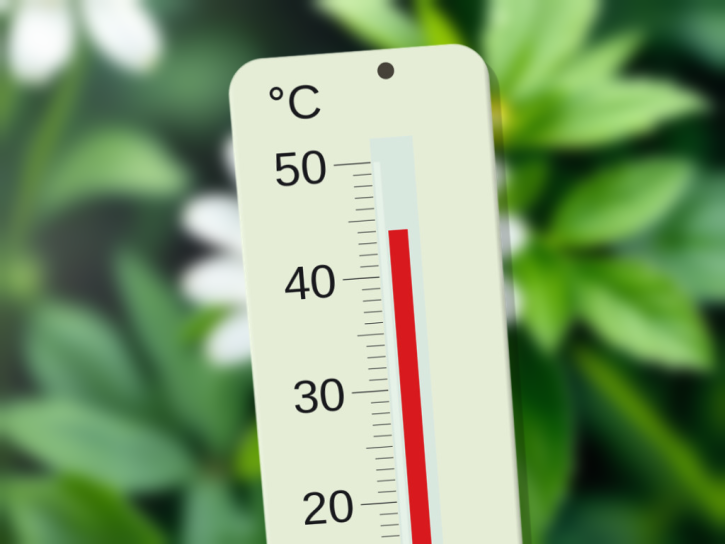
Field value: °C 44
